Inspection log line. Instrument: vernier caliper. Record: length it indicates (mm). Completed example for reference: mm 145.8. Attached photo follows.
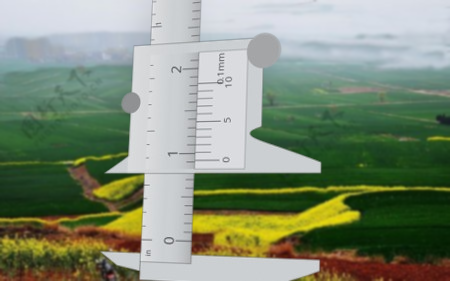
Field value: mm 9.2
